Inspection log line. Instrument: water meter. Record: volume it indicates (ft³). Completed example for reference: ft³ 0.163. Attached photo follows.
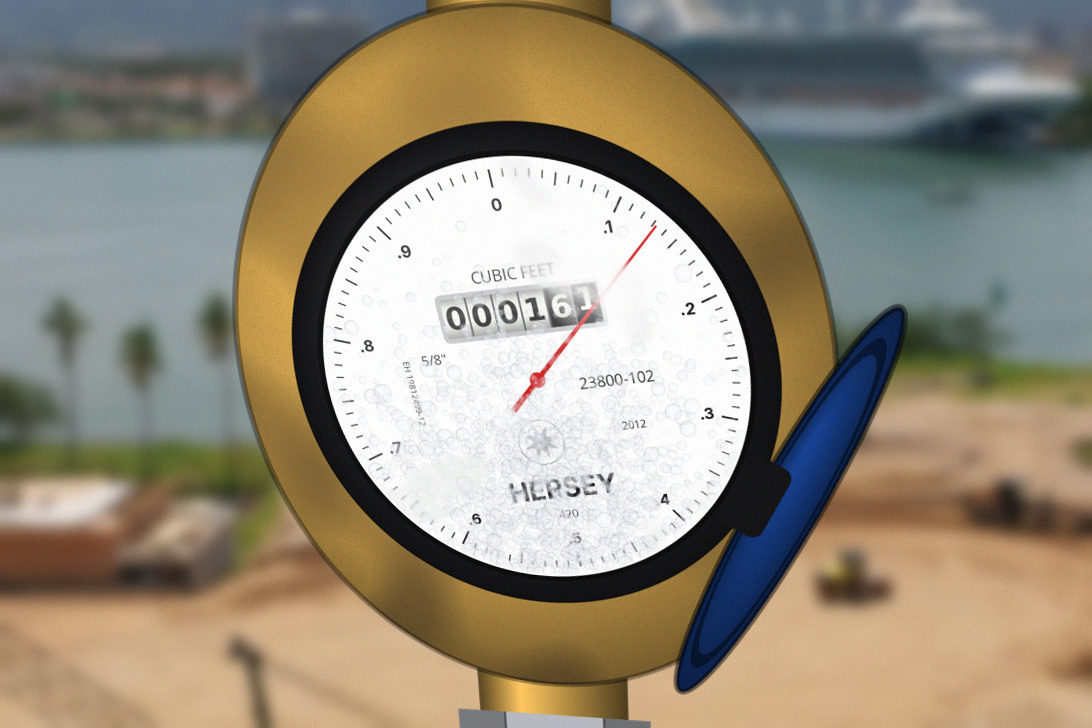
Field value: ft³ 161.13
